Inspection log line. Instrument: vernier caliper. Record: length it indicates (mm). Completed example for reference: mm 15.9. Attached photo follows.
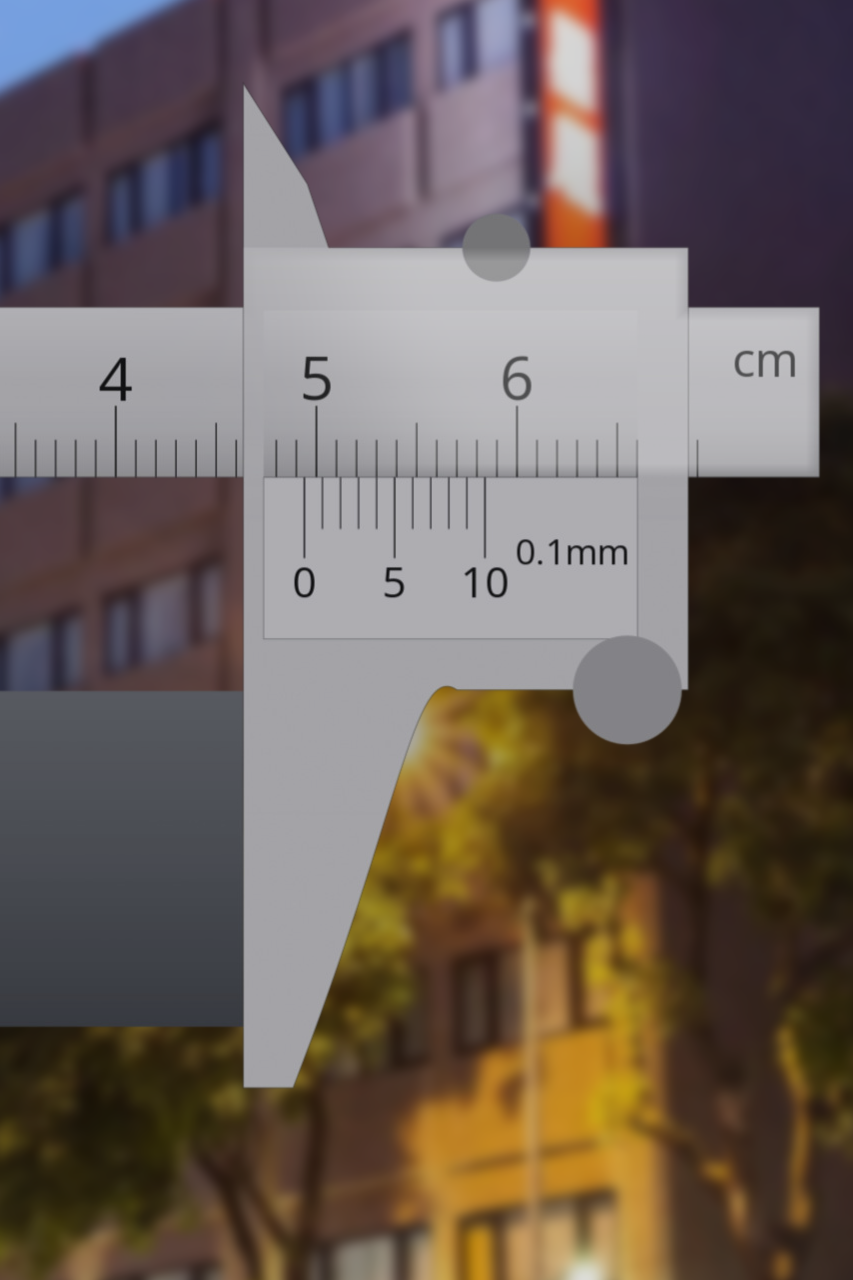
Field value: mm 49.4
